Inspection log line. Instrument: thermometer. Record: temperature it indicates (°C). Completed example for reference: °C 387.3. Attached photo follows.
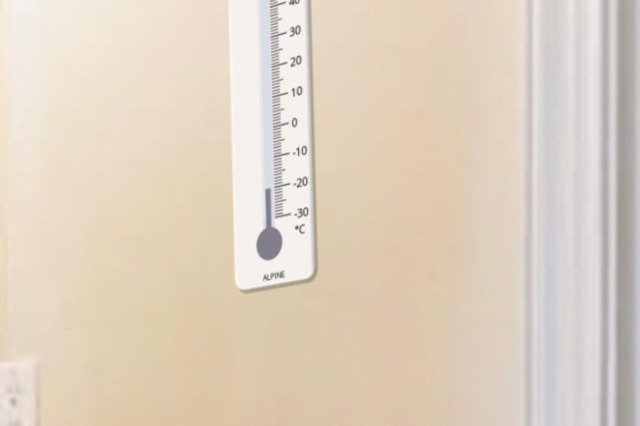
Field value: °C -20
